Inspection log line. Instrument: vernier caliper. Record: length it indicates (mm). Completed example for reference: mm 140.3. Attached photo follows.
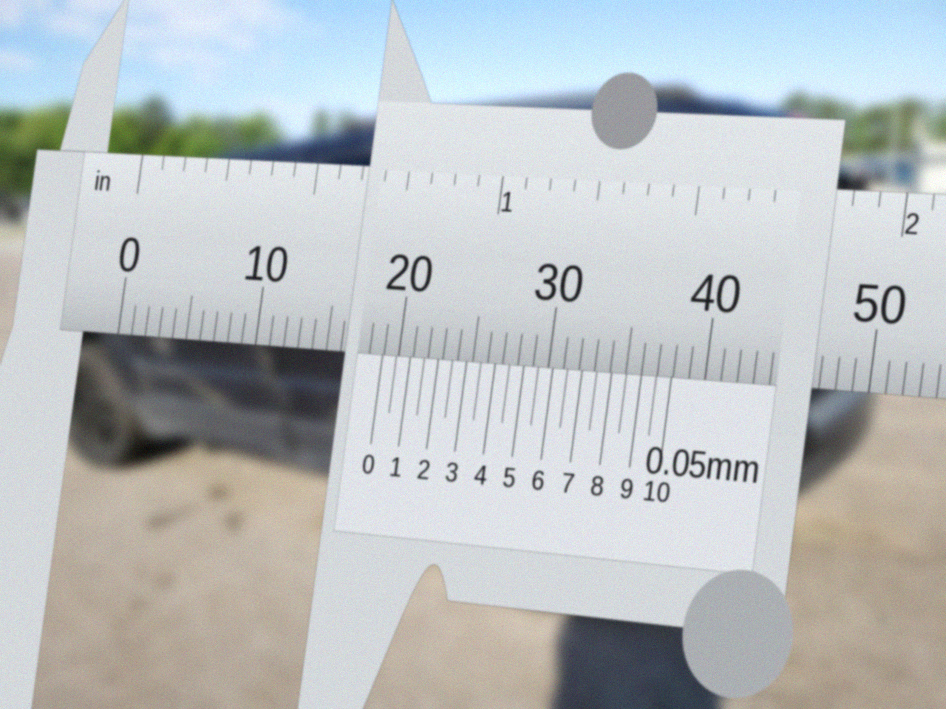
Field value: mm 18.9
